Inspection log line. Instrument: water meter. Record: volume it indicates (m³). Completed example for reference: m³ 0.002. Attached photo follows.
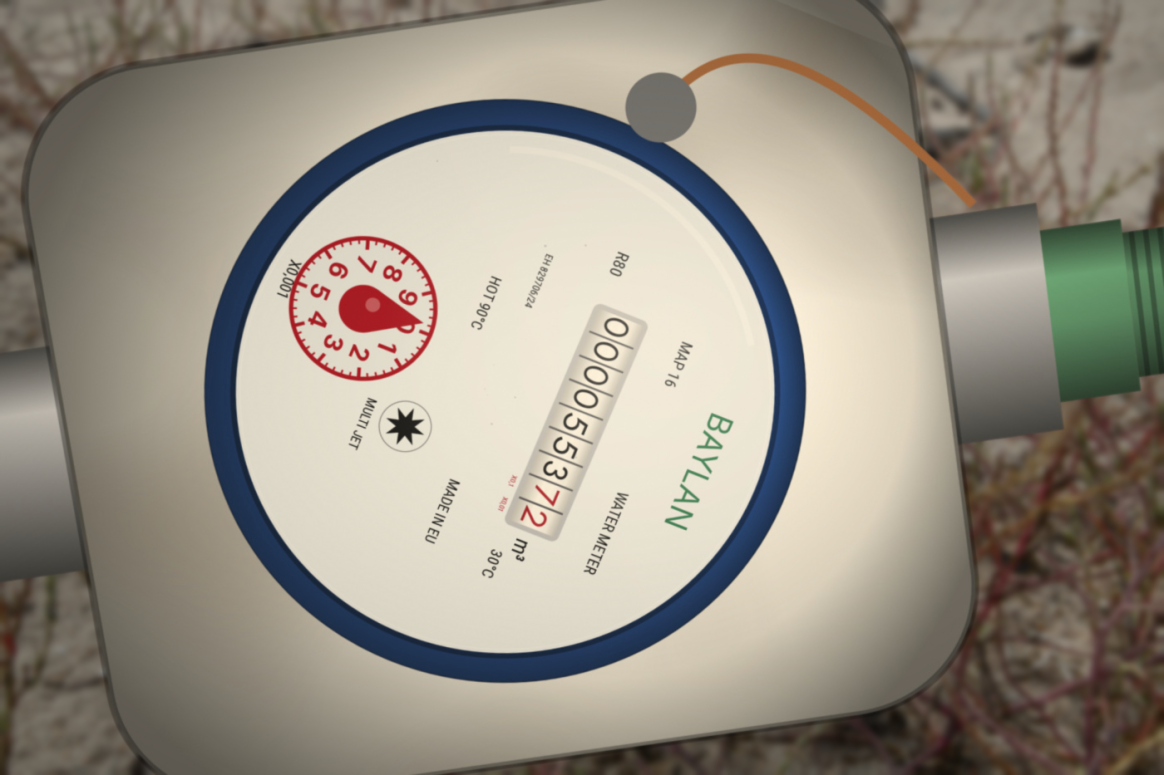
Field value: m³ 553.719
